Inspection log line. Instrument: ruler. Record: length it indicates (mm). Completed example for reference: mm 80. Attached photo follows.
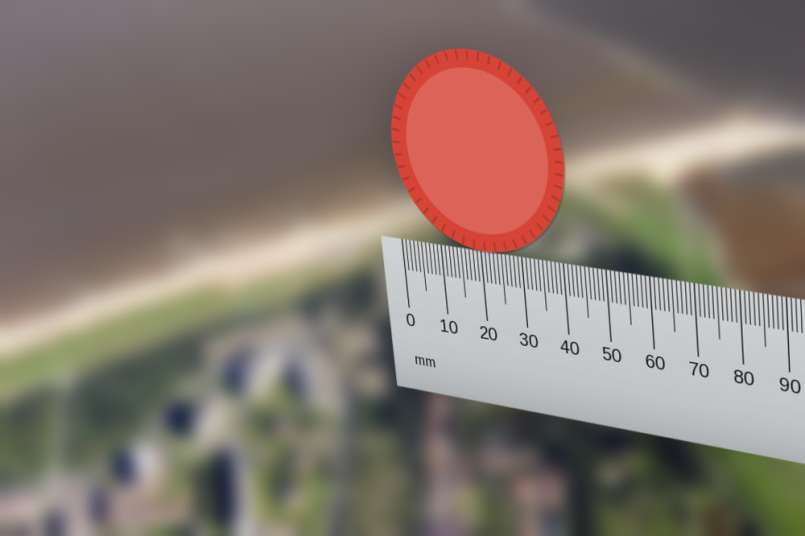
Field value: mm 42
